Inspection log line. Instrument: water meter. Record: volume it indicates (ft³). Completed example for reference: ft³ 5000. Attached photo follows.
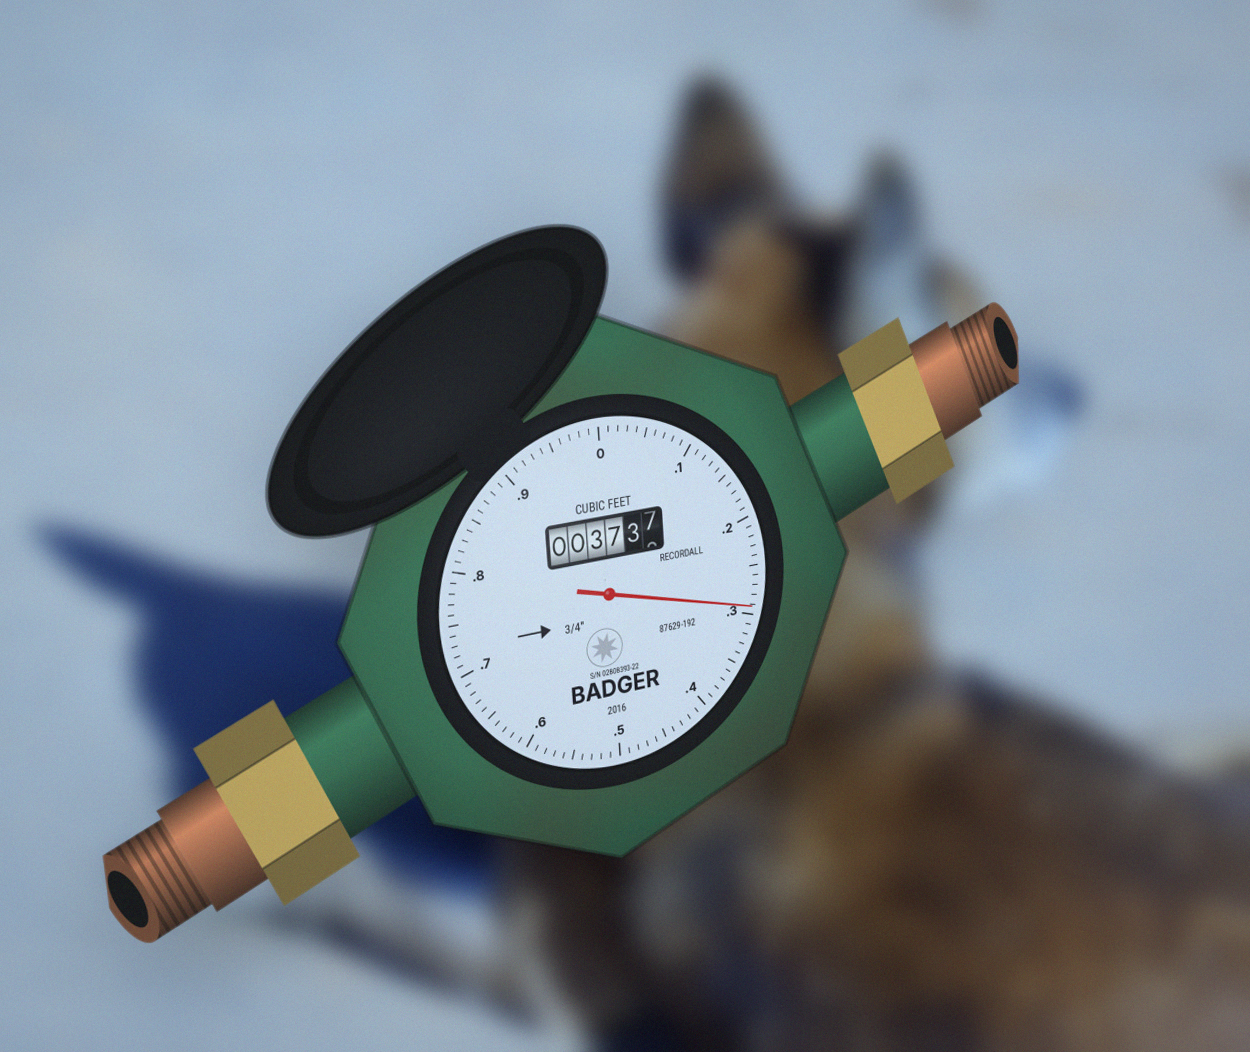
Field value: ft³ 3737.29
